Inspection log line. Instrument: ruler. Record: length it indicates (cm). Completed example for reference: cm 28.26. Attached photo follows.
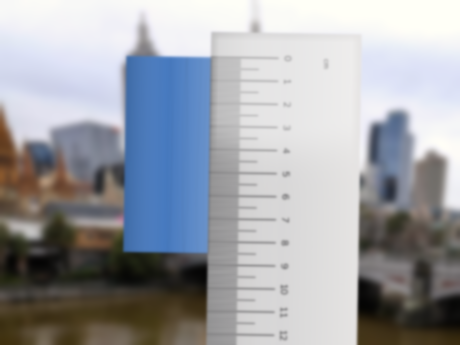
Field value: cm 8.5
